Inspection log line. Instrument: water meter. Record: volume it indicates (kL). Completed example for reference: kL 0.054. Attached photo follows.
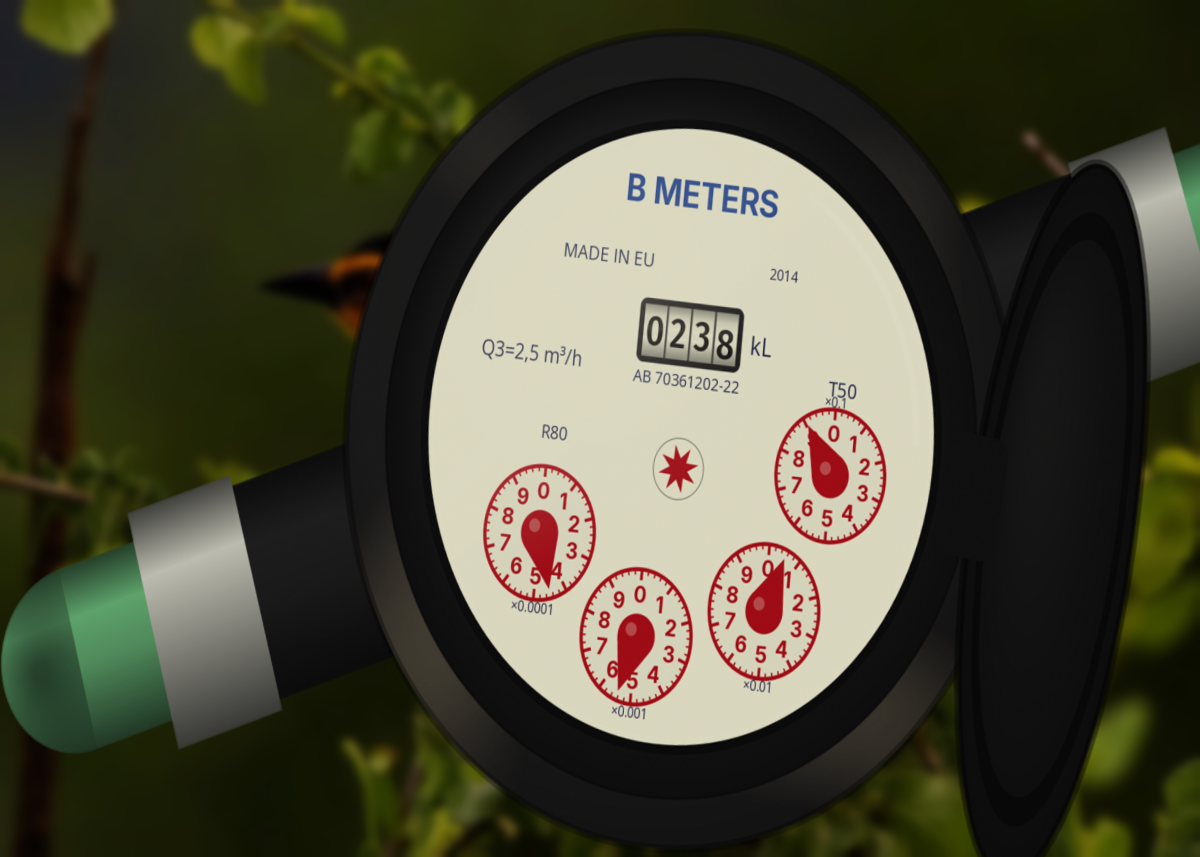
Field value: kL 237.9054
